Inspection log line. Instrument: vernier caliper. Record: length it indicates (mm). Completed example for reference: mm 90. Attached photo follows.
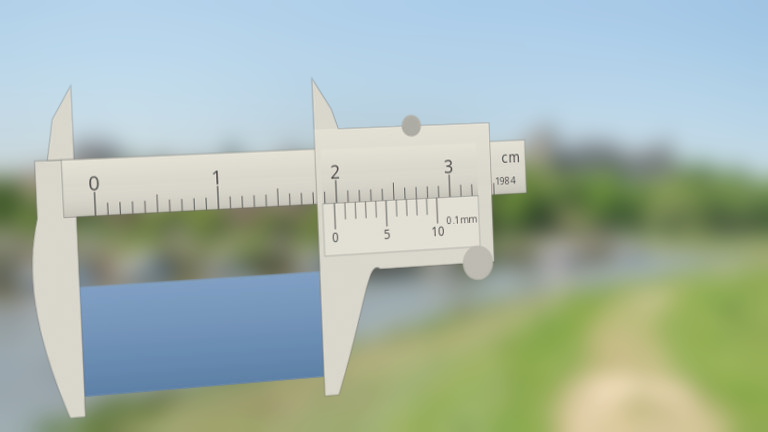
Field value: mm 19.8
